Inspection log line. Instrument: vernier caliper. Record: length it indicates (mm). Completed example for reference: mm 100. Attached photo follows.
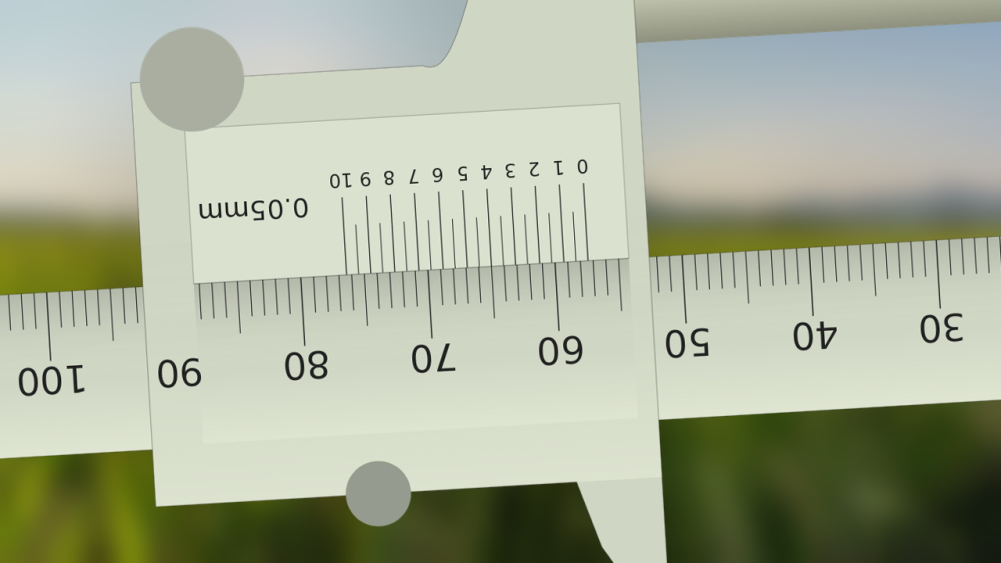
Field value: mm 57.4
